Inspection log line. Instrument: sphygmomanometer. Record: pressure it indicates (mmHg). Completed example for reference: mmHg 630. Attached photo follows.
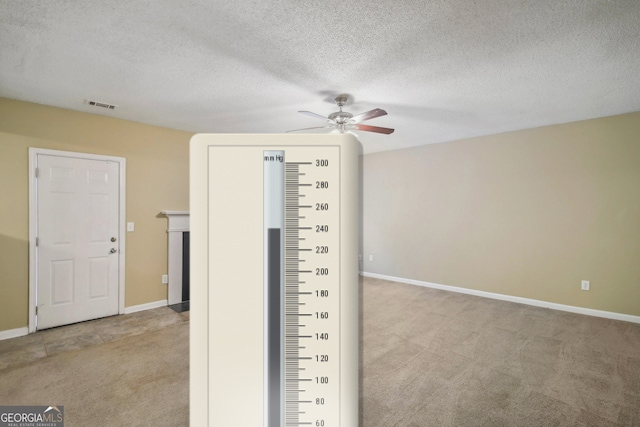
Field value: mmHg 240
